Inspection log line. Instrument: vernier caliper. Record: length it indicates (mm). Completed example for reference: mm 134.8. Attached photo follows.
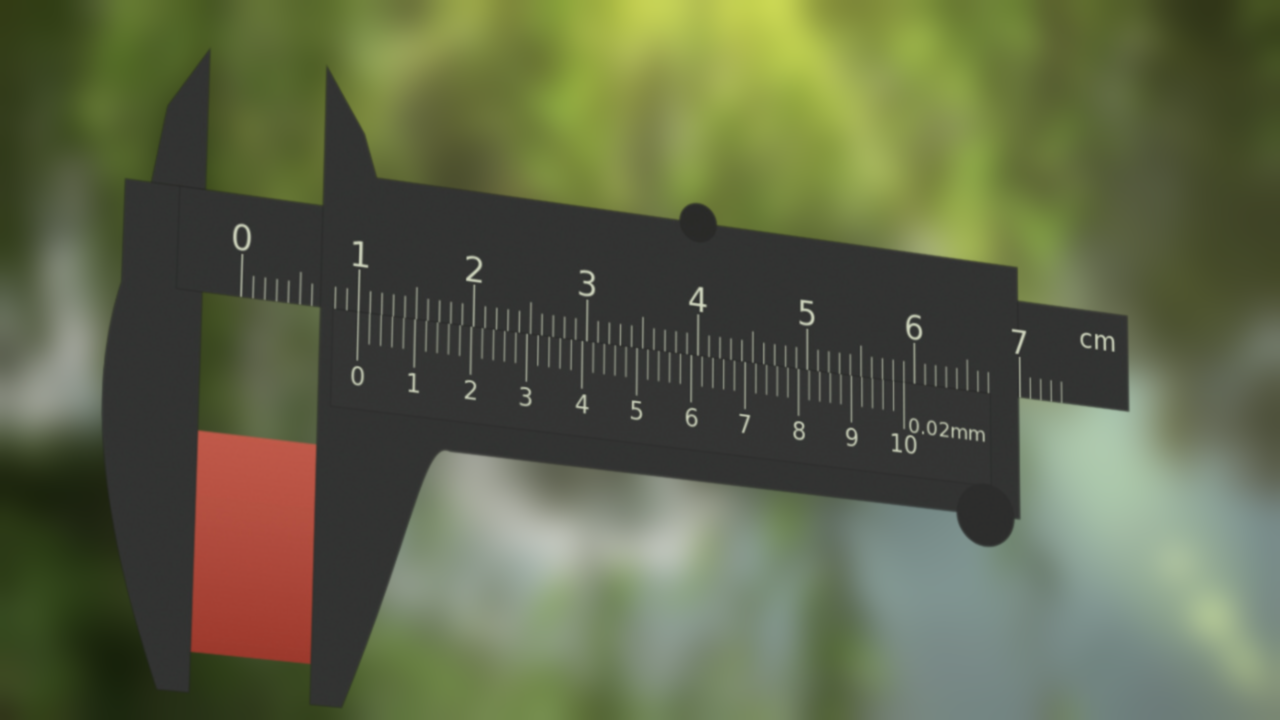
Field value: mm 10.0
